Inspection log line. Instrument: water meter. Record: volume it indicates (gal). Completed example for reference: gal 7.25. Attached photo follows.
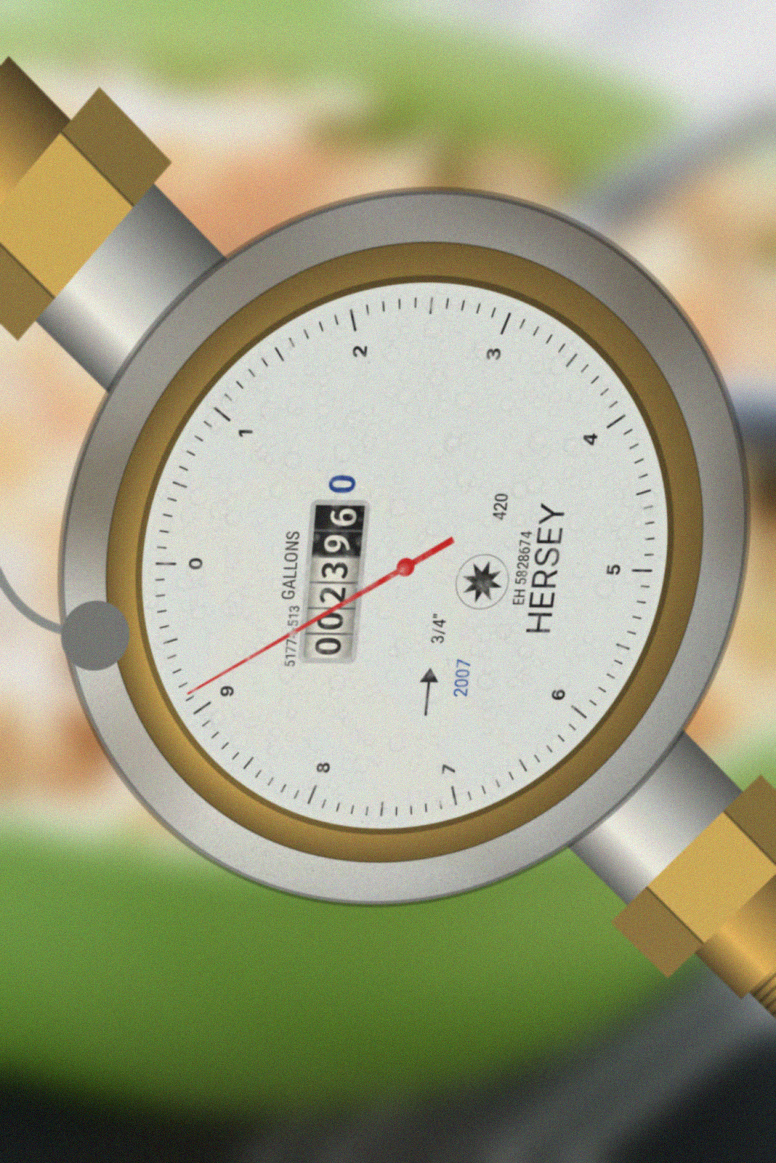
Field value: gal 23959.1
